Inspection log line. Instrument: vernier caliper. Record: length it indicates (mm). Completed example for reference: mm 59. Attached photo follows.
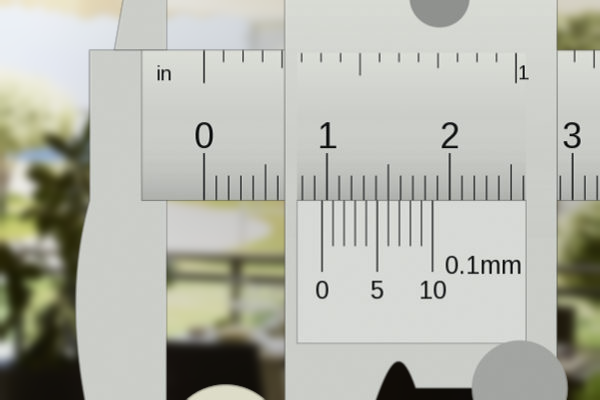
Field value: mm 9.6
